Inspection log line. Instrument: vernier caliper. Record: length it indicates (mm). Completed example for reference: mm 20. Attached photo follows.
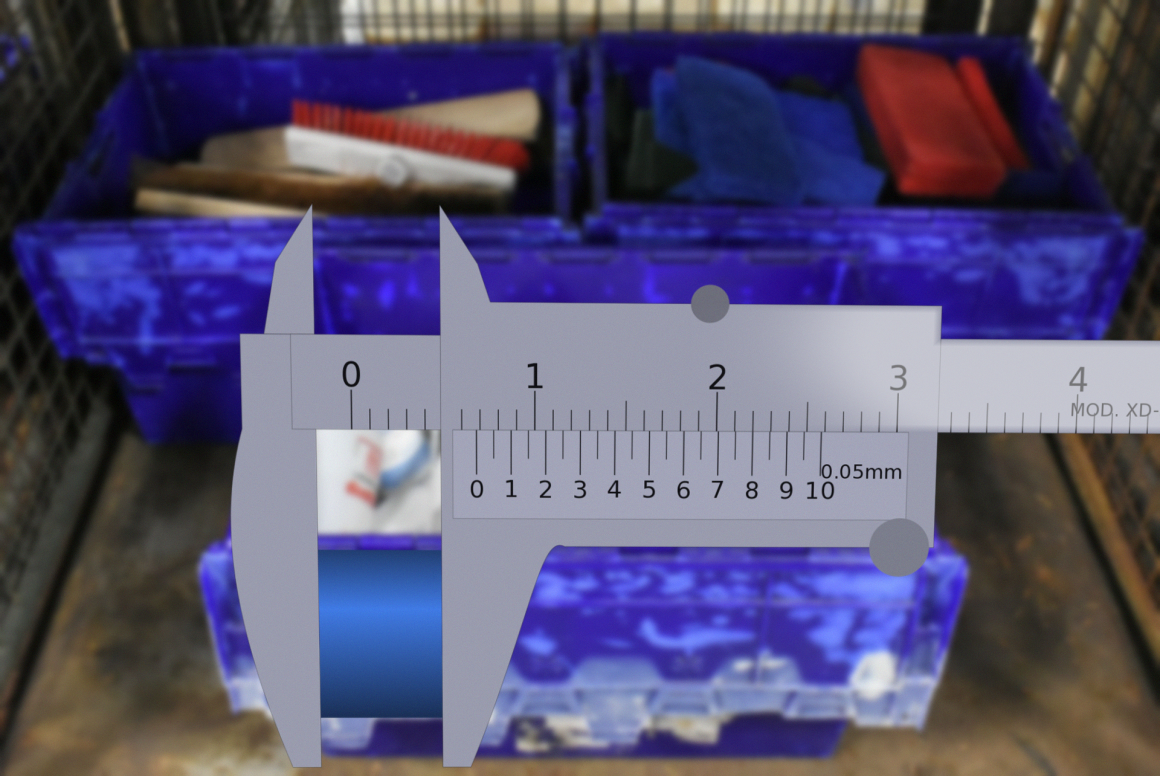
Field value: mm 6.8
